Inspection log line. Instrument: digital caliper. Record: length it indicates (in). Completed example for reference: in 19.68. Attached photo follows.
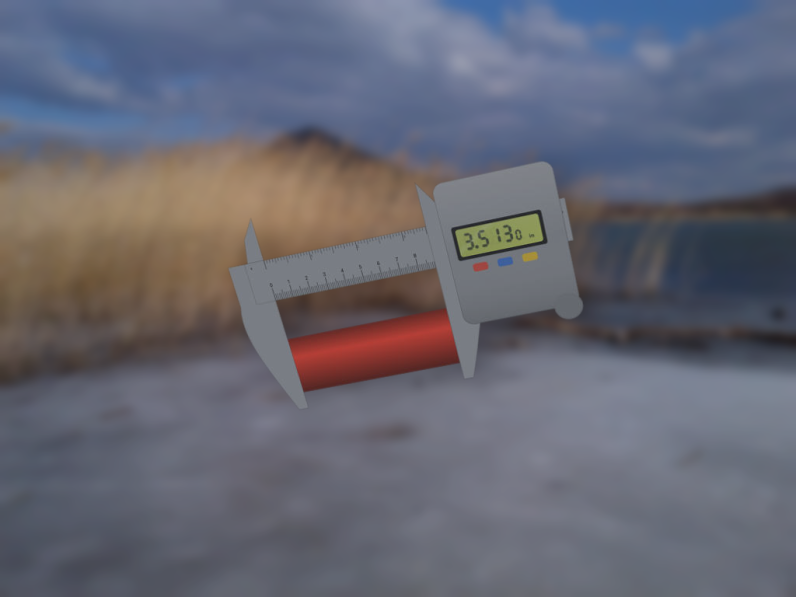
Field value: in 3.5130
